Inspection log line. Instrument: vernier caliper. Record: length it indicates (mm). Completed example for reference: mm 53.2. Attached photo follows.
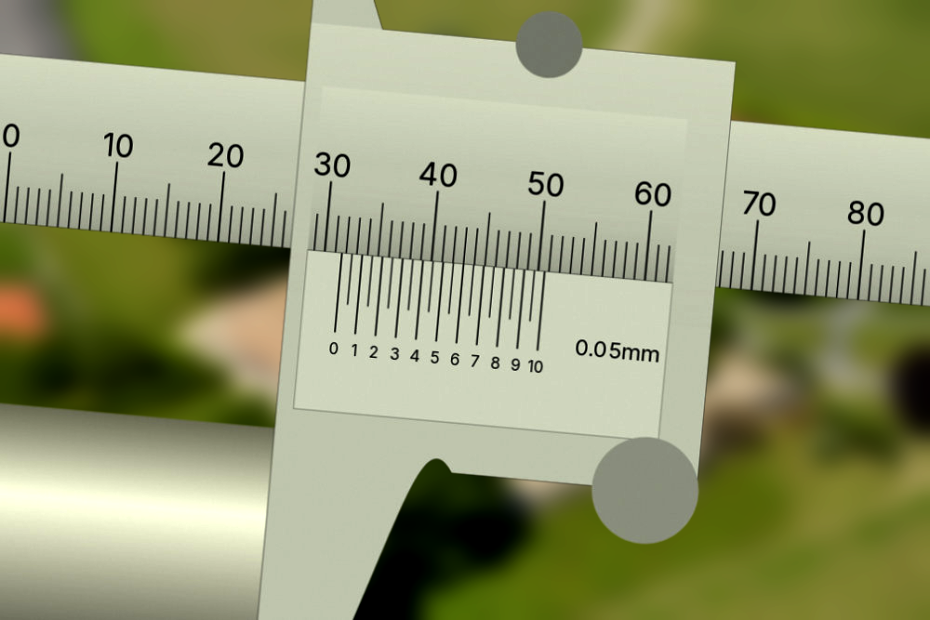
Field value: mm 31.6
